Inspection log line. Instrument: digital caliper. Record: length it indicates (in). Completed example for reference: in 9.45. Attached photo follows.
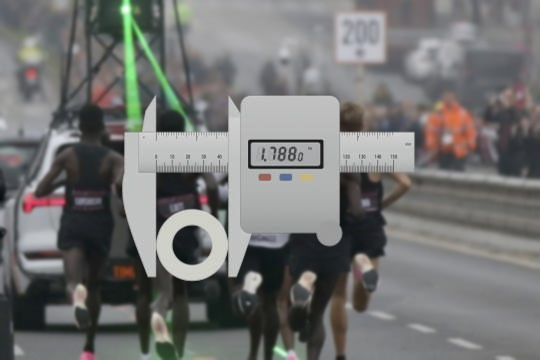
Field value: in 1.7880
